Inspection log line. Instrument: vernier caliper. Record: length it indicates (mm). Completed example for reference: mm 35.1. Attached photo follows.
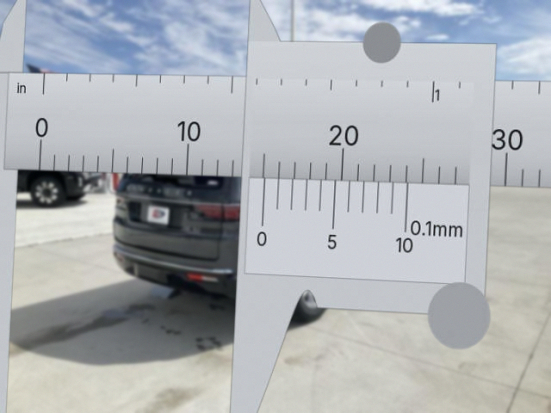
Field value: mm 15.1
